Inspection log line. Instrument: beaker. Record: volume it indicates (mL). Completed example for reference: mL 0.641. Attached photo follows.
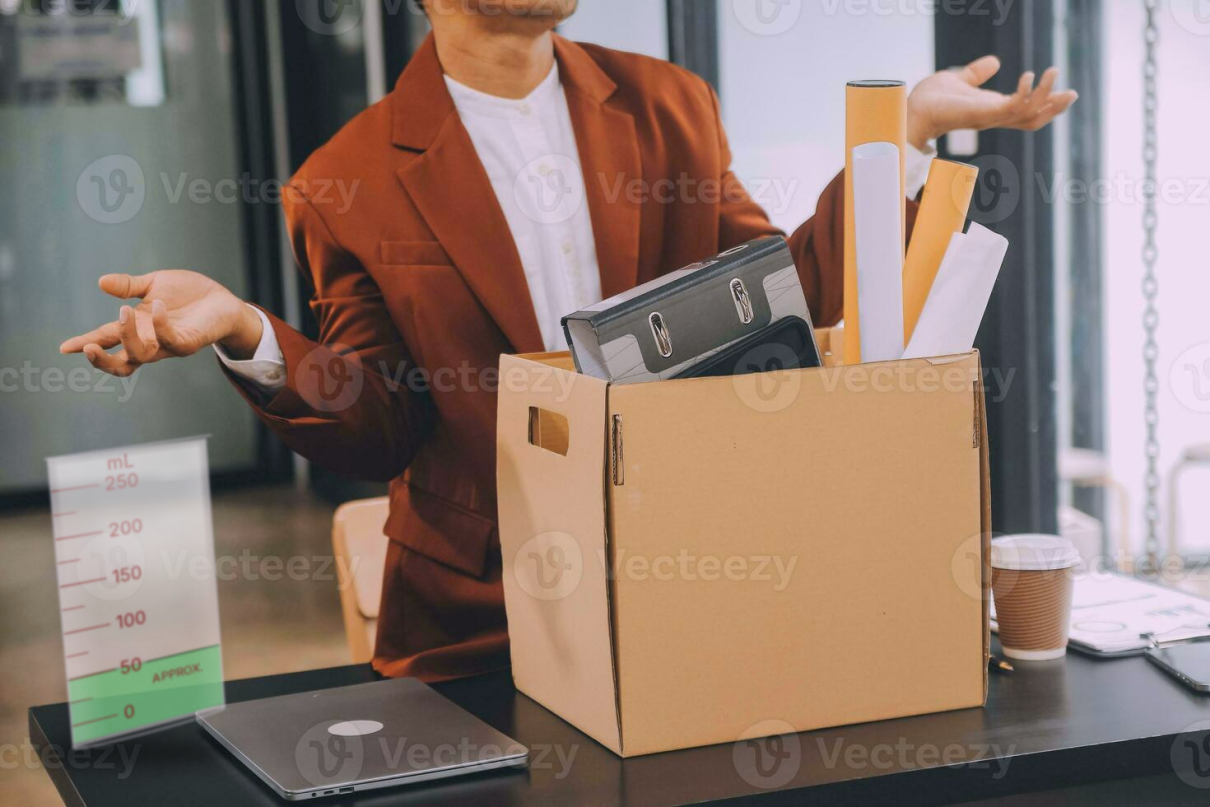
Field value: mL 50
